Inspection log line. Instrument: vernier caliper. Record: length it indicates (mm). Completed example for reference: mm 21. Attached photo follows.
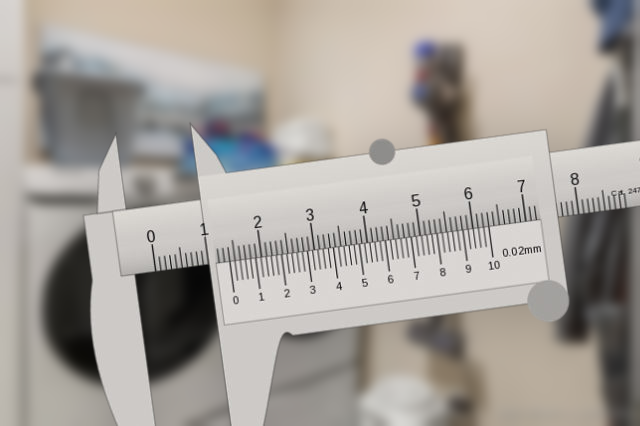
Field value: mm 14.0
